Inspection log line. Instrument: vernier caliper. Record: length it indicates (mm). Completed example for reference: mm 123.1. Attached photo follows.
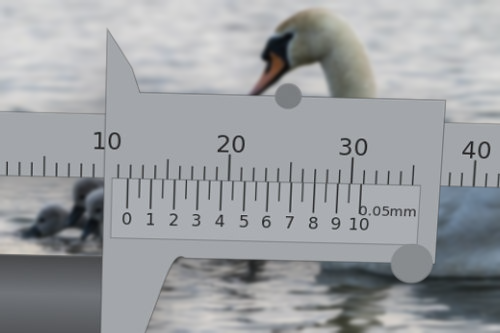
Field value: mm 11.8
